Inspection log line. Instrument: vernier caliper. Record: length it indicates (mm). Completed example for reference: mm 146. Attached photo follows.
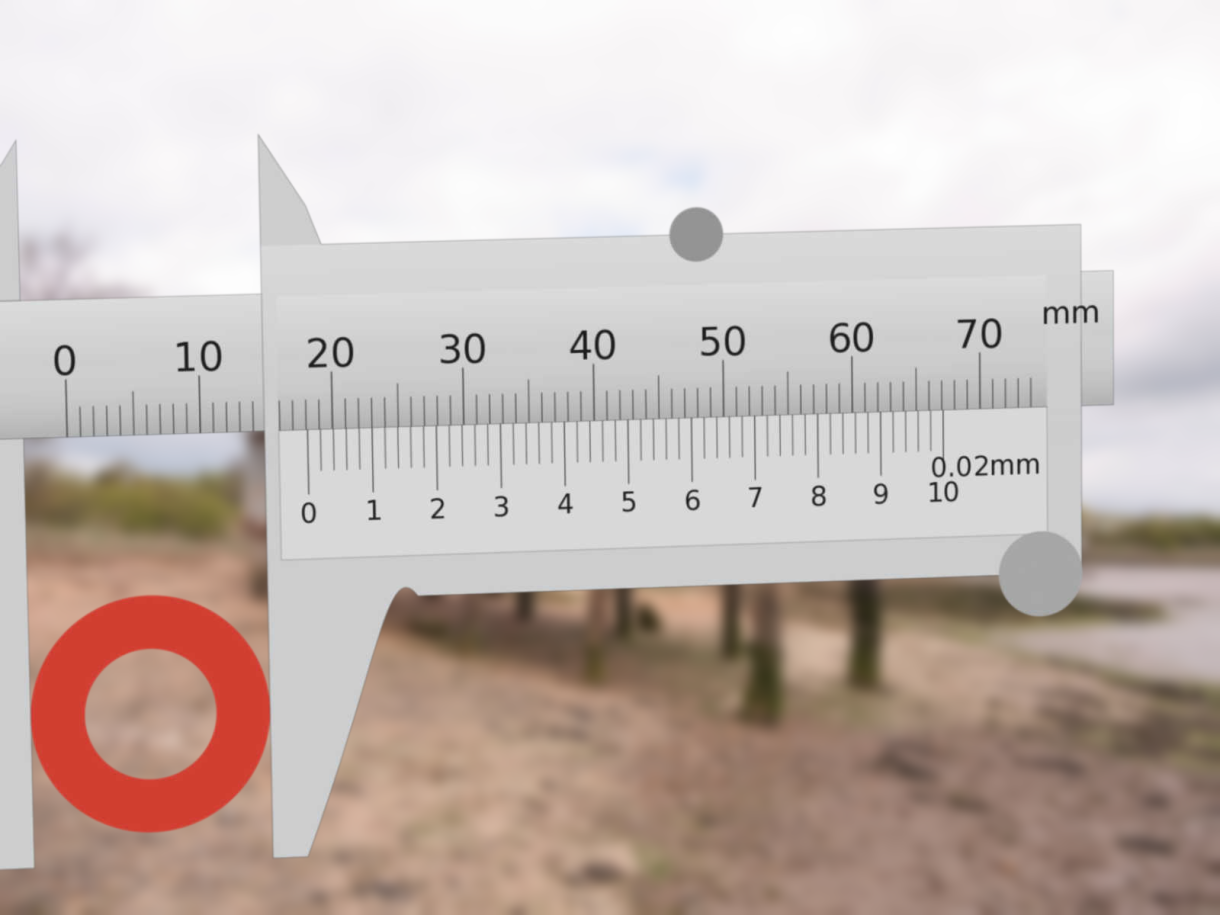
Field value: mm 18.1
